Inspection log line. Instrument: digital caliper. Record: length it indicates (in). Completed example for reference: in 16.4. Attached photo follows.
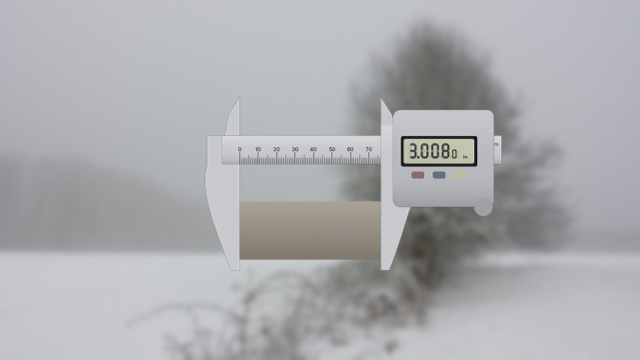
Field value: in 3.0080
